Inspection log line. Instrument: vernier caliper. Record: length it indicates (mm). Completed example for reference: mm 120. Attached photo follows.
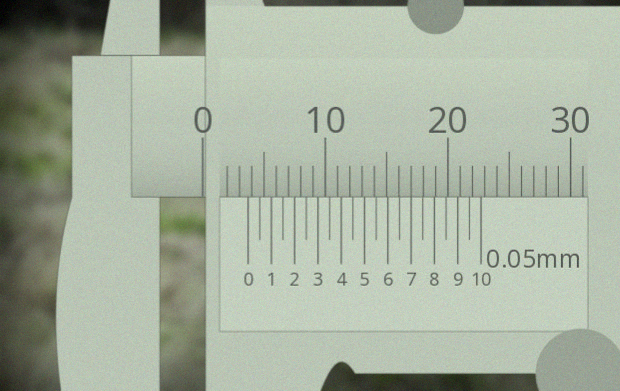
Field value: mm 3.7
